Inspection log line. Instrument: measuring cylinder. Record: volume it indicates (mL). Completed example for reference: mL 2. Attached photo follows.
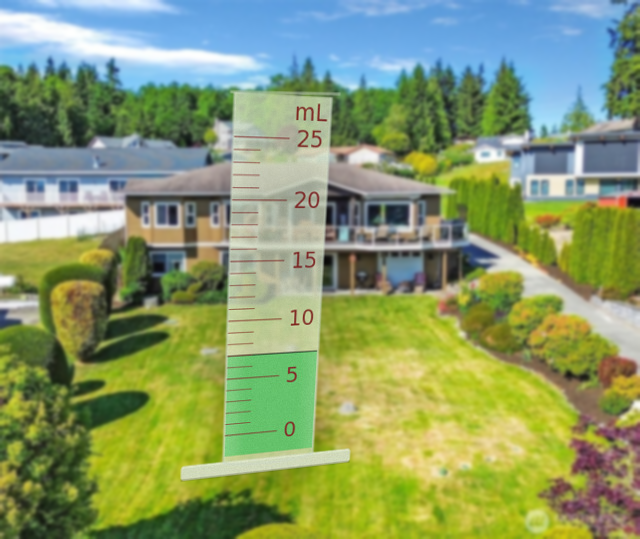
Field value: mL 7
